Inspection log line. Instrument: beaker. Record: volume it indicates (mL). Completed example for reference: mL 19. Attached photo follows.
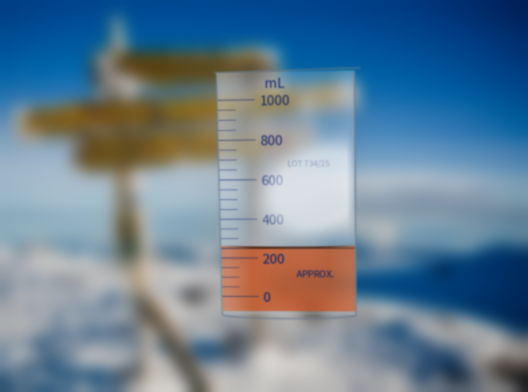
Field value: mL 250
